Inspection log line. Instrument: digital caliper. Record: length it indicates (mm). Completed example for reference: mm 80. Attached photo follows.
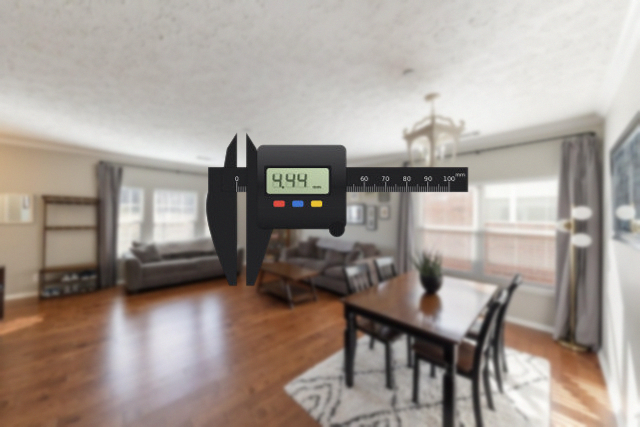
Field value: mm 4.44
